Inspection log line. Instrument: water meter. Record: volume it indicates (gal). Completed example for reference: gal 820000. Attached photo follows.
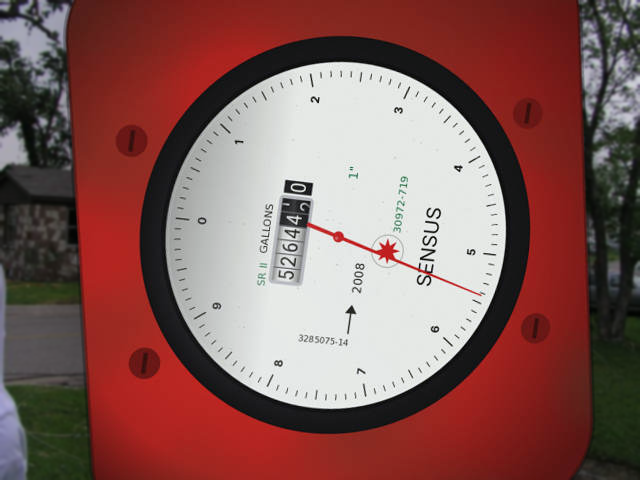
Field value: gal 5264415.4
